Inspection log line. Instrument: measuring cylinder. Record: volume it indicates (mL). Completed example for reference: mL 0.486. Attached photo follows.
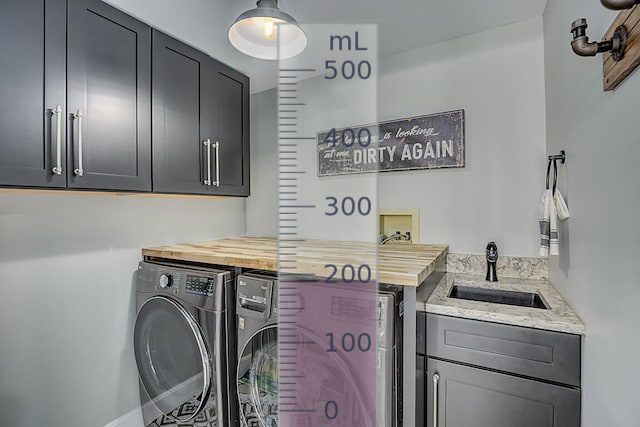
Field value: mL 190
